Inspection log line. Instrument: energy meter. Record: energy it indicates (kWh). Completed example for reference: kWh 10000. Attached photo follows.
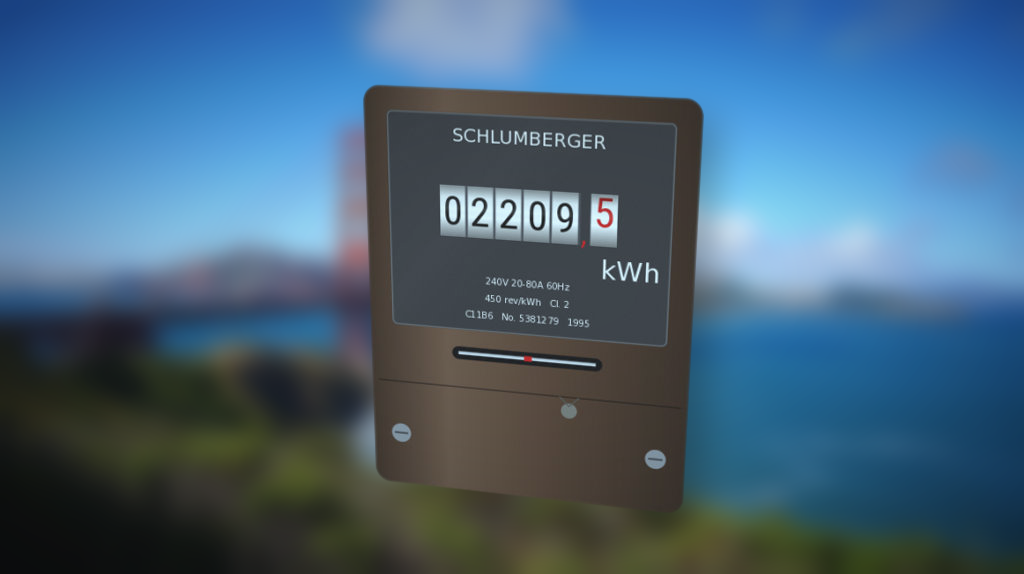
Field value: kWh 2209.5
